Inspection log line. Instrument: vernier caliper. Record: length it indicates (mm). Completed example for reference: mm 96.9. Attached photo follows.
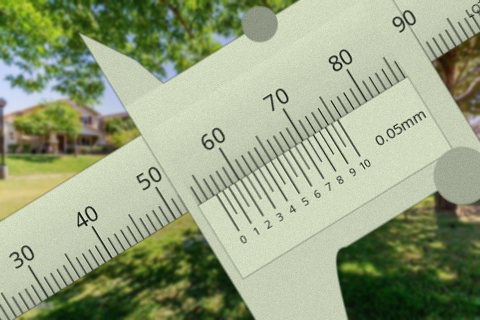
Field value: mm 56.4
